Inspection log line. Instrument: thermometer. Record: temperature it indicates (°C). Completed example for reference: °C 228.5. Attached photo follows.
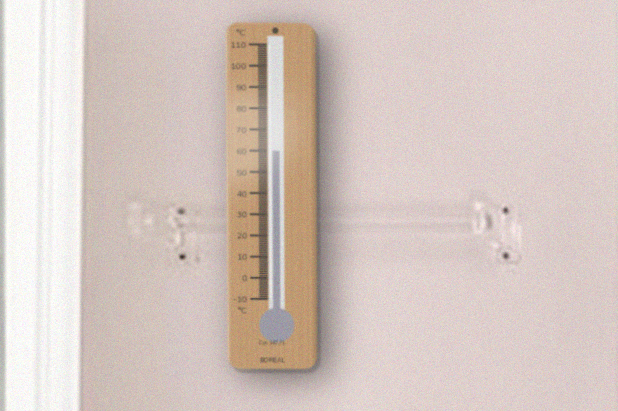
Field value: °C 60
